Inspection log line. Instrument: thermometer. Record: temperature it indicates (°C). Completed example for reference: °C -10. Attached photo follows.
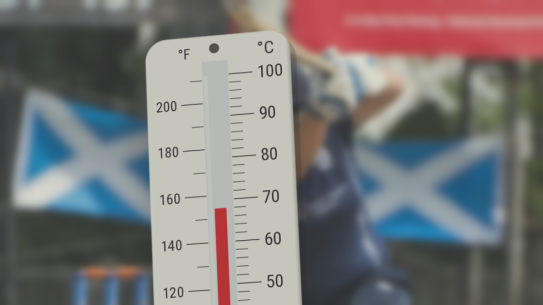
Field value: °C 68
